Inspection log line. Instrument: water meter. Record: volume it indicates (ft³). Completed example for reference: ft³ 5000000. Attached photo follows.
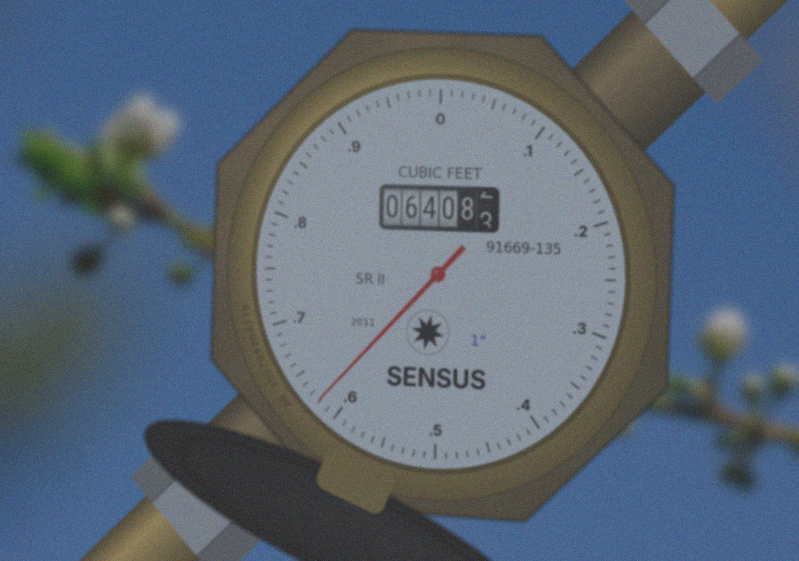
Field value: ft³ 64082.62
